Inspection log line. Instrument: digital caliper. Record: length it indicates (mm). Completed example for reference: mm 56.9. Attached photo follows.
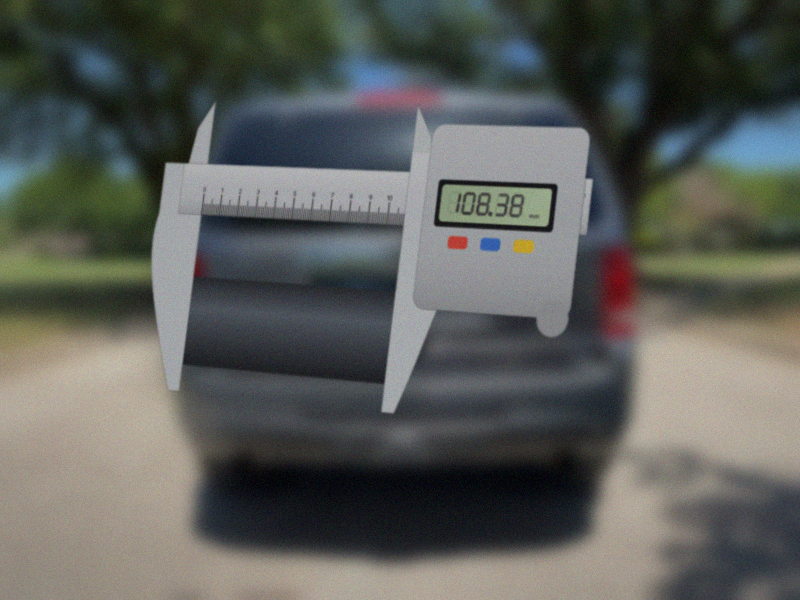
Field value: mm 108.38
